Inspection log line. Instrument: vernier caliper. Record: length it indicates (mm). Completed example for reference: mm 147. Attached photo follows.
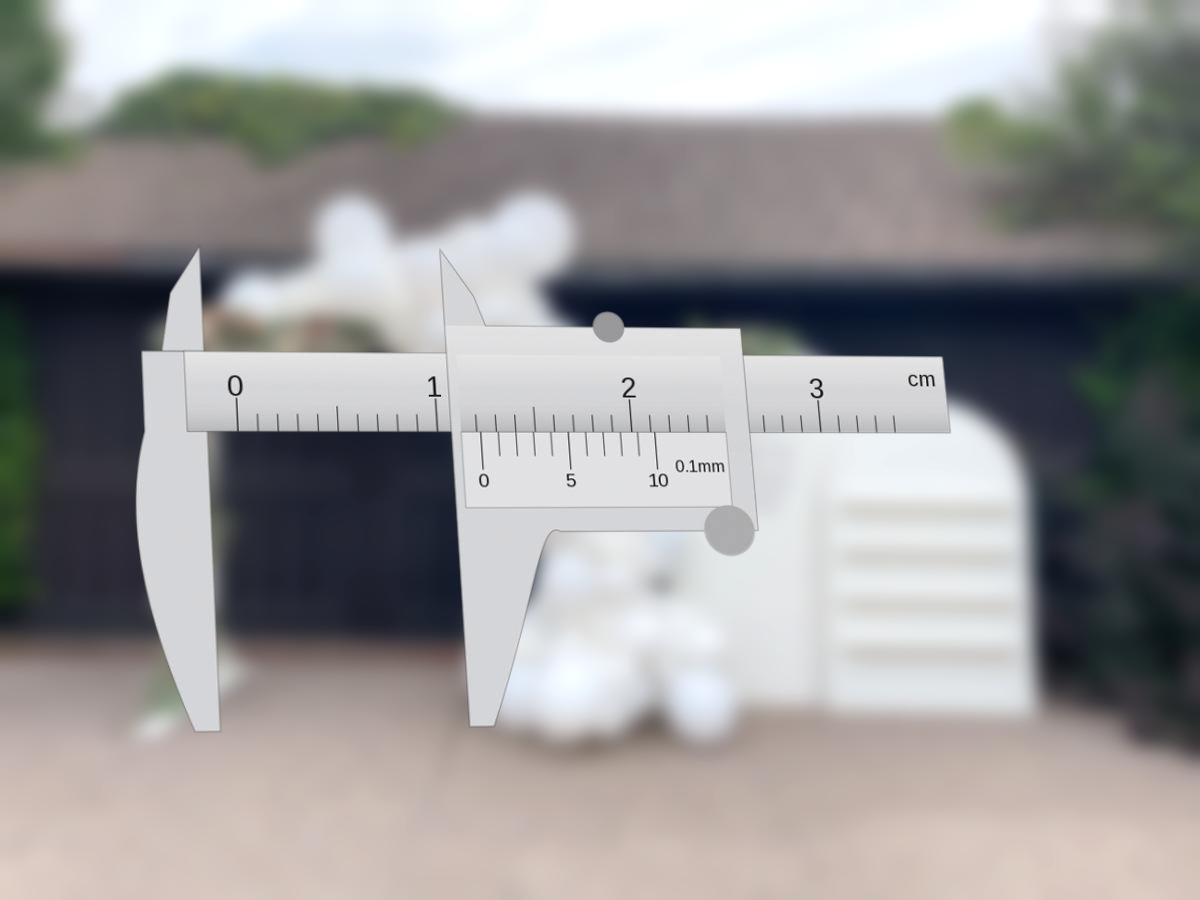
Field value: mm 12.2
